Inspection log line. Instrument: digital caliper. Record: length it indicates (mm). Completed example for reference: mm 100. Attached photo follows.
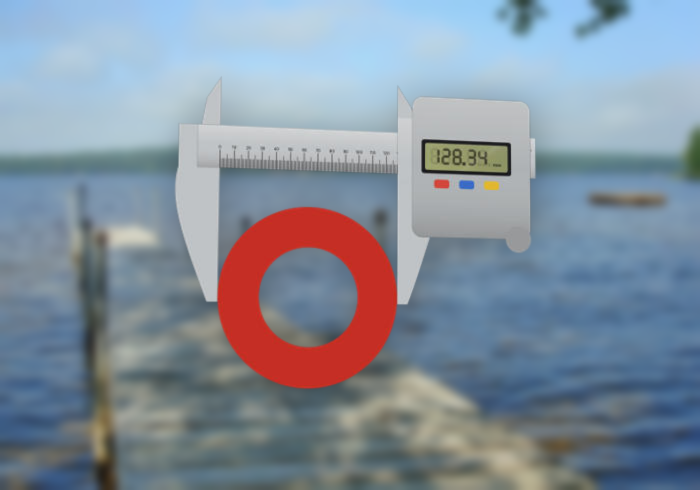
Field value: mm 128.34
